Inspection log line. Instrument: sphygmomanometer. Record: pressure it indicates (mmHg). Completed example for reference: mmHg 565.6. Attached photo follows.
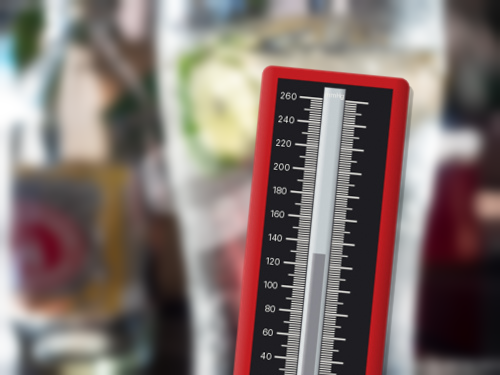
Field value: mmHg 130
